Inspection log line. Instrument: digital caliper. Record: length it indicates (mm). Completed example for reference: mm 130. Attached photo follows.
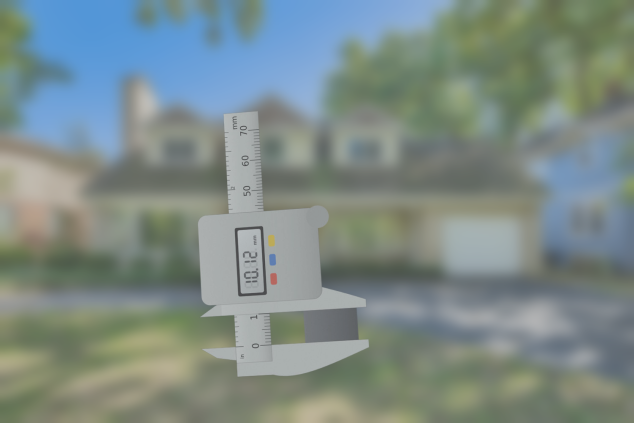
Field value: mm 10.12
